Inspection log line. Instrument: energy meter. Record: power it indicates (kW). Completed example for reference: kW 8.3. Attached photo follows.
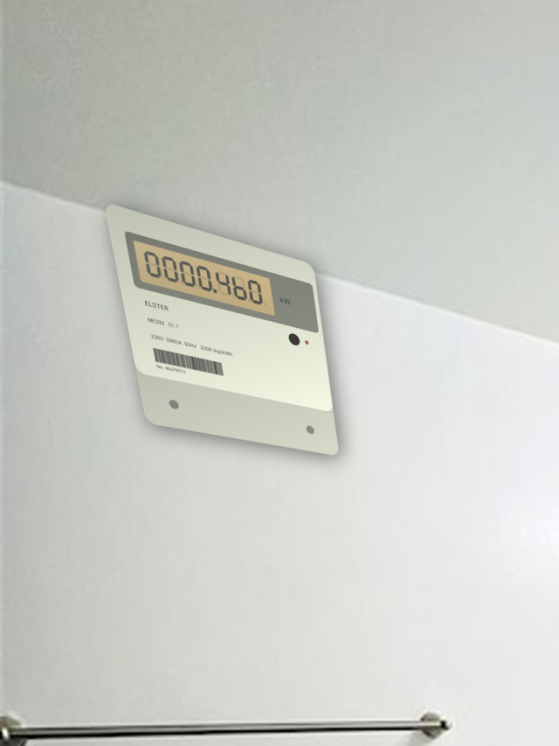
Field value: kW 0.460
